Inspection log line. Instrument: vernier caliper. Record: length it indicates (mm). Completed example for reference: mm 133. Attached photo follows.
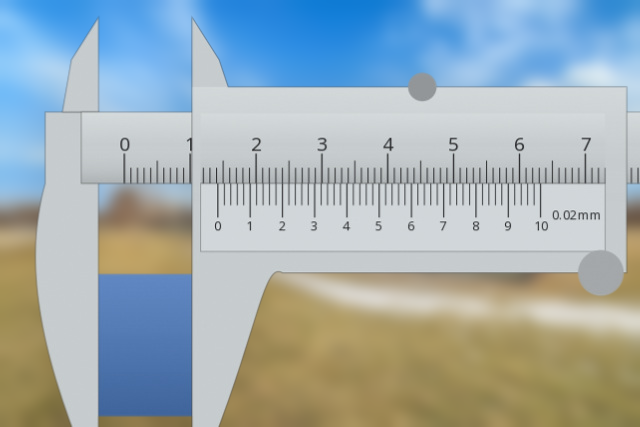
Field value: mm 14.2
